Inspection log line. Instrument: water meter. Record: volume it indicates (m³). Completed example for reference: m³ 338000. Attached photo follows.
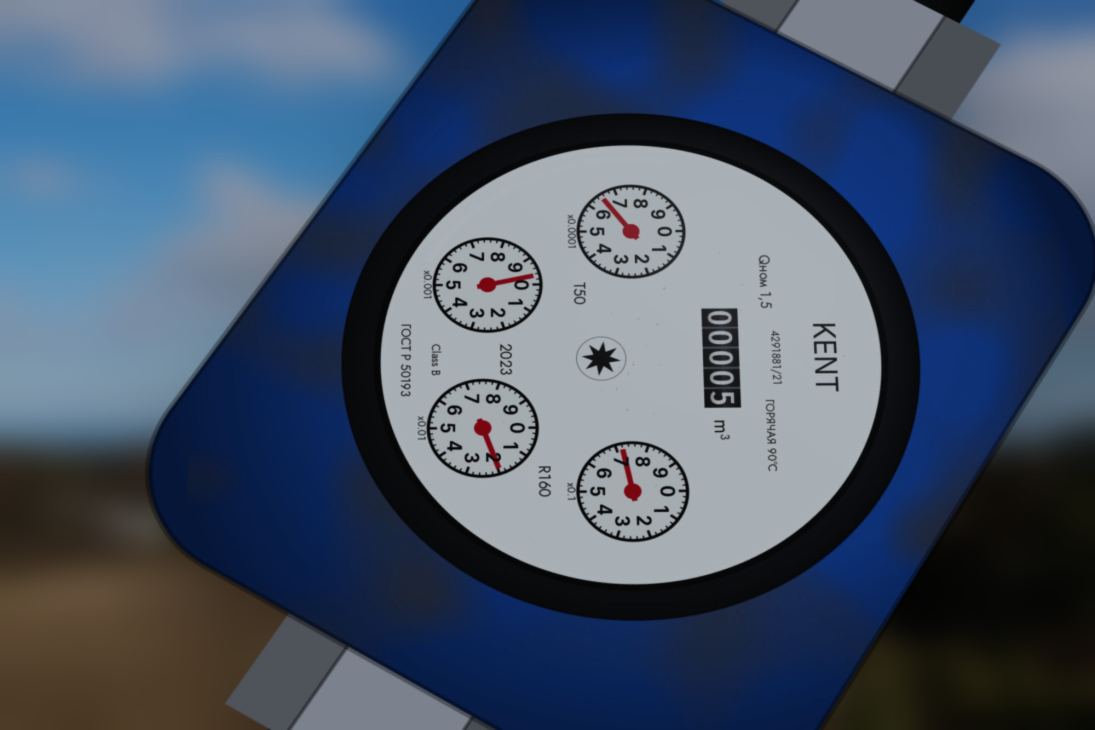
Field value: m³ 5.7196
